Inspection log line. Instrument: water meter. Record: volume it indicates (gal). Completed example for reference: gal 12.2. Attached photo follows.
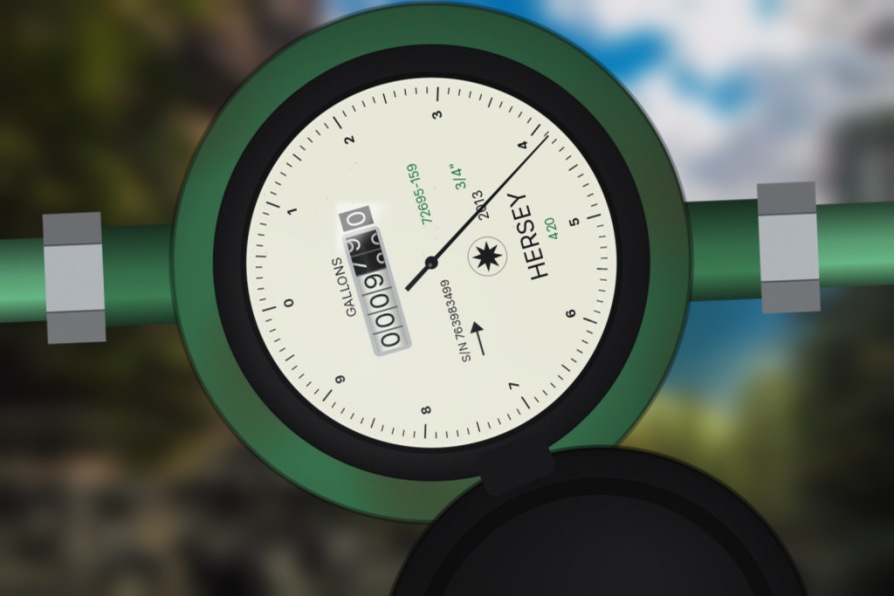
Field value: gal 9794.1
